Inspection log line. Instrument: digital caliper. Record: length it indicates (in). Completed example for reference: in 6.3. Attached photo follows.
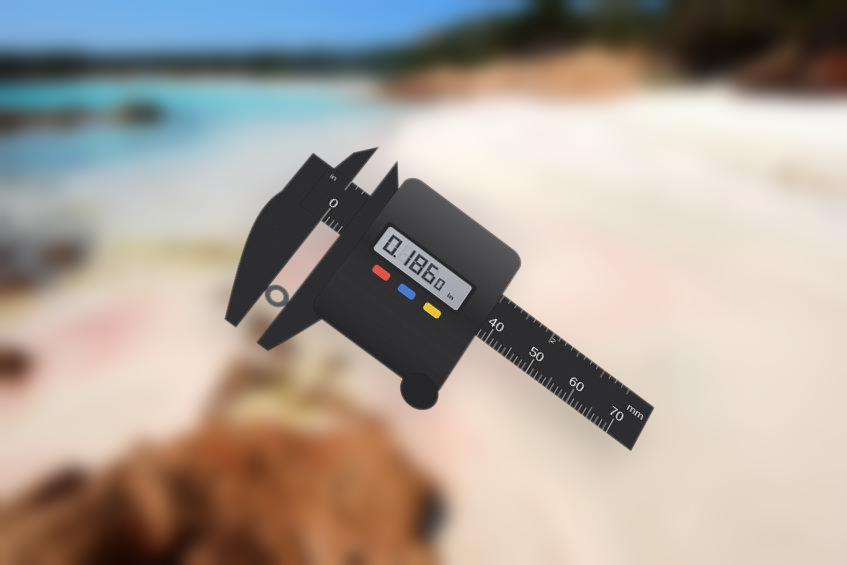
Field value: in 0.1860
